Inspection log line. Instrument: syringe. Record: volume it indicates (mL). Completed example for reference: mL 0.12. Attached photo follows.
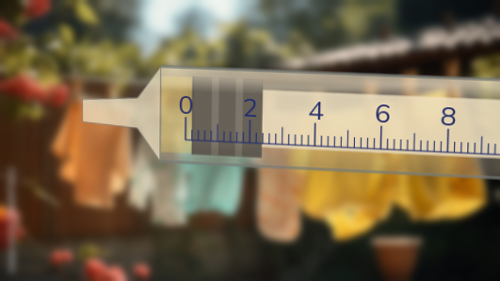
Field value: mL 0.2
